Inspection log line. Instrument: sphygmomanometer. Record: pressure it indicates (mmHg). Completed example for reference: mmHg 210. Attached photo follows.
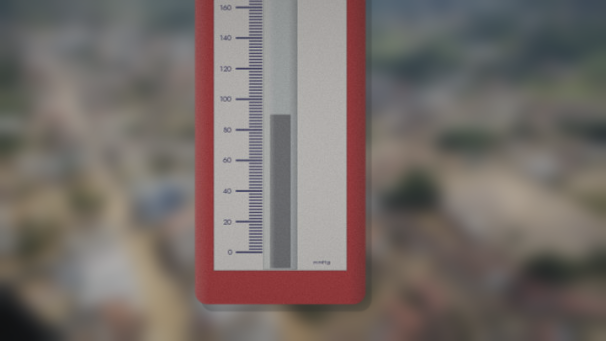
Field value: mmHg 90
